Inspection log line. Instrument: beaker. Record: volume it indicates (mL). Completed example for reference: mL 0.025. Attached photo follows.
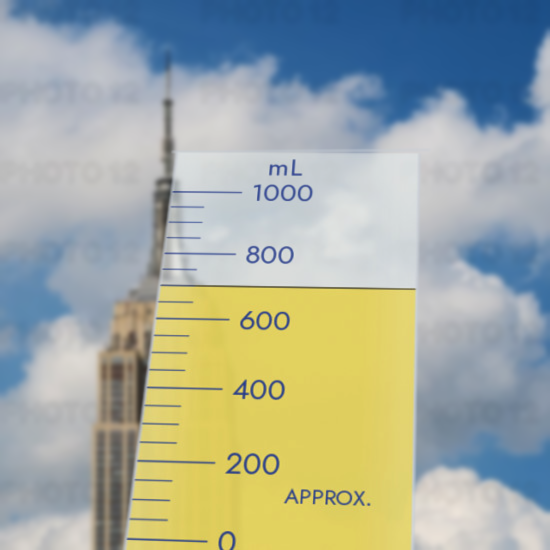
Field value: mL 700
